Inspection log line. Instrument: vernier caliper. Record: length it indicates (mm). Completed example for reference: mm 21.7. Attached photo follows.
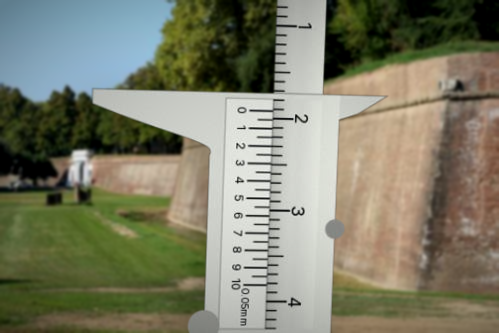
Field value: mm 19.2
